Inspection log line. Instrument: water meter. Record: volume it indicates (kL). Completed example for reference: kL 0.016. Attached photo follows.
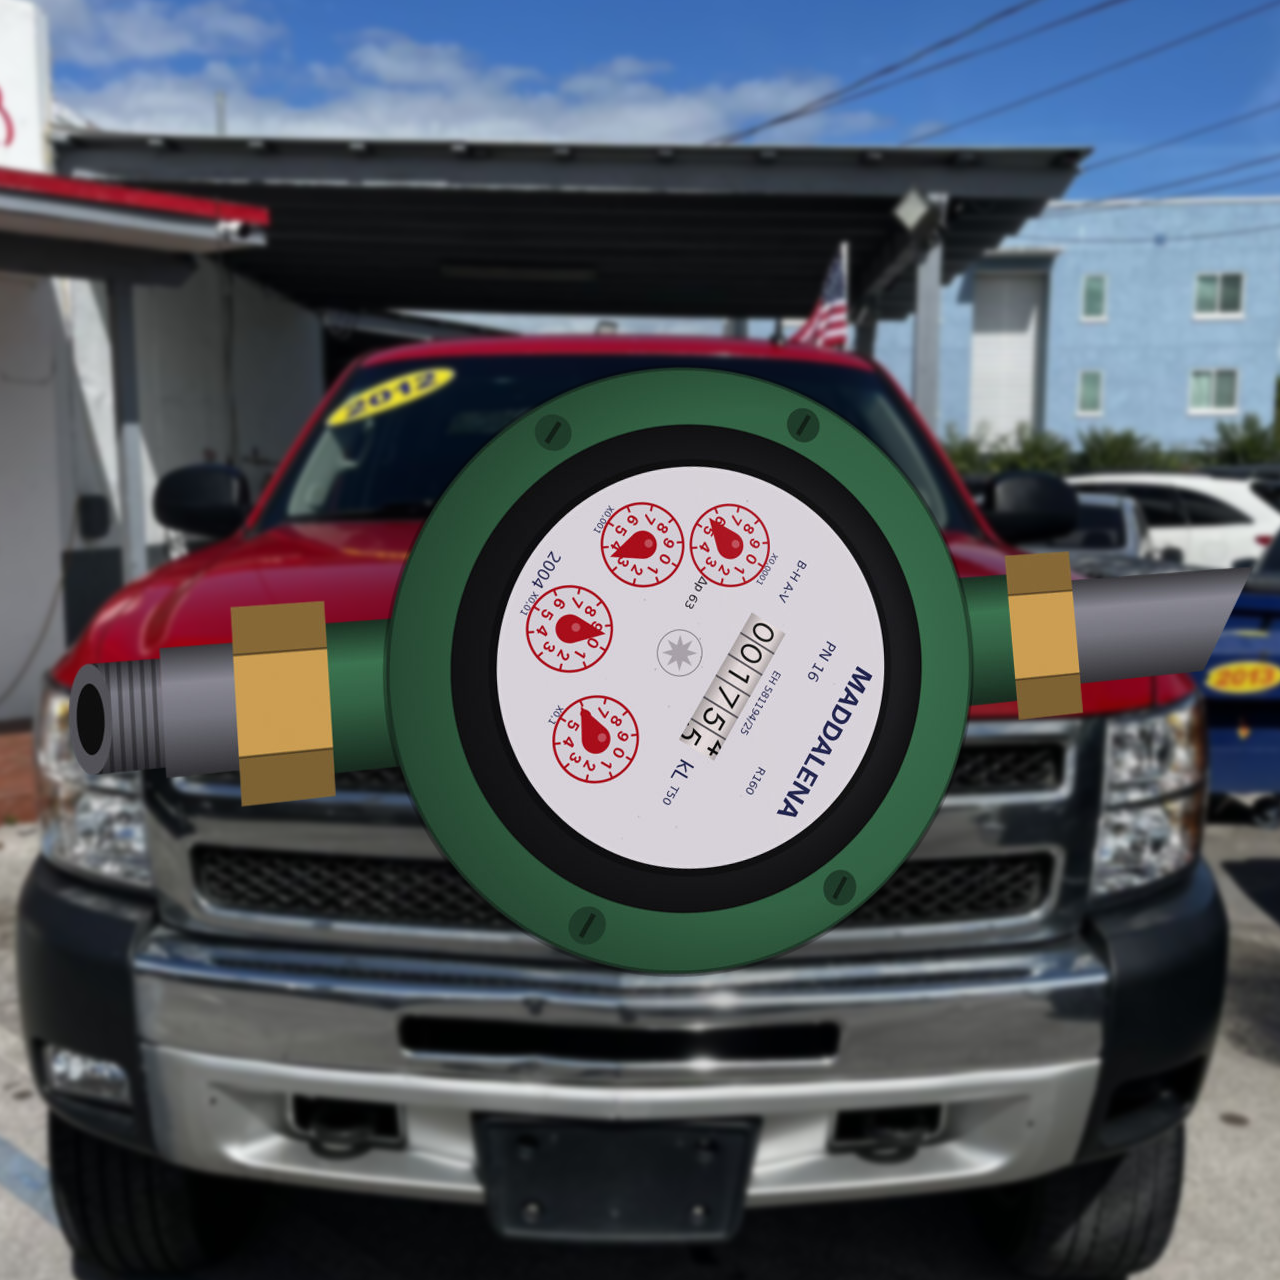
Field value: kL 1754.5935
